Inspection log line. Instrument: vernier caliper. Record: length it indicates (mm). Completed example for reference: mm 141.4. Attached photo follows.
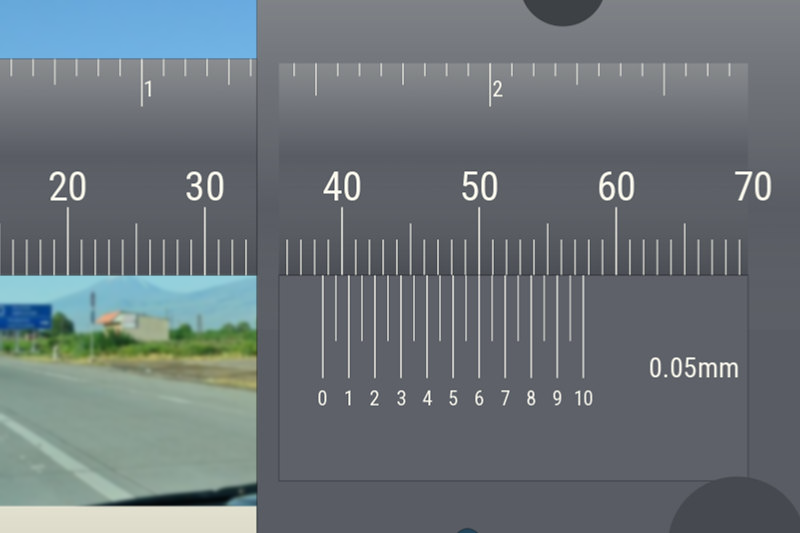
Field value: mm 38.6
